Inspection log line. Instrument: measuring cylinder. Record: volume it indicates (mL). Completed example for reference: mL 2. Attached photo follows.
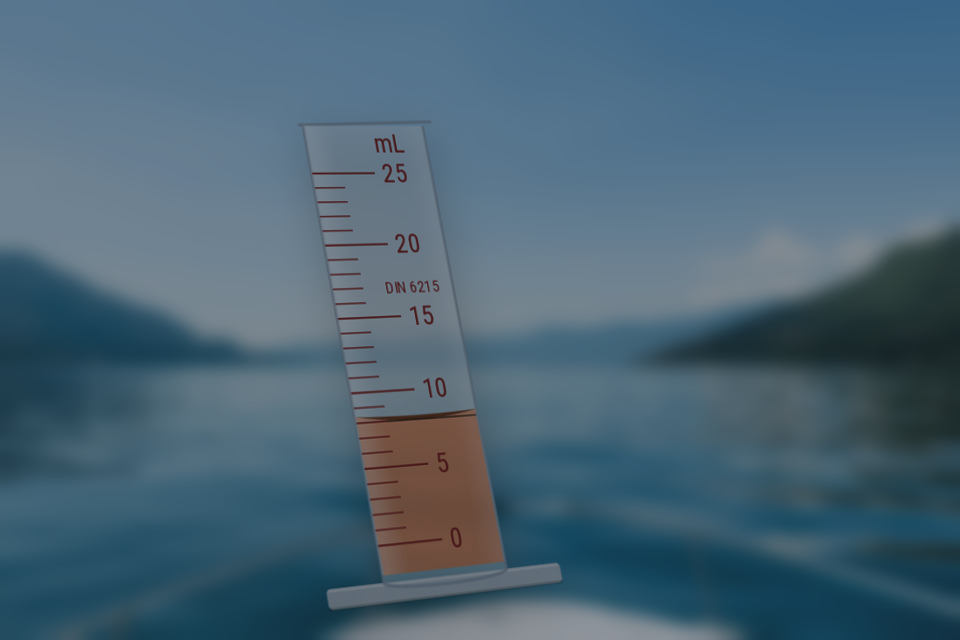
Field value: mL 8
